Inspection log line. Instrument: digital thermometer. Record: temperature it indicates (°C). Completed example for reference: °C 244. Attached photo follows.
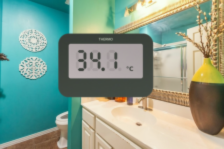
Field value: °C 34.1
